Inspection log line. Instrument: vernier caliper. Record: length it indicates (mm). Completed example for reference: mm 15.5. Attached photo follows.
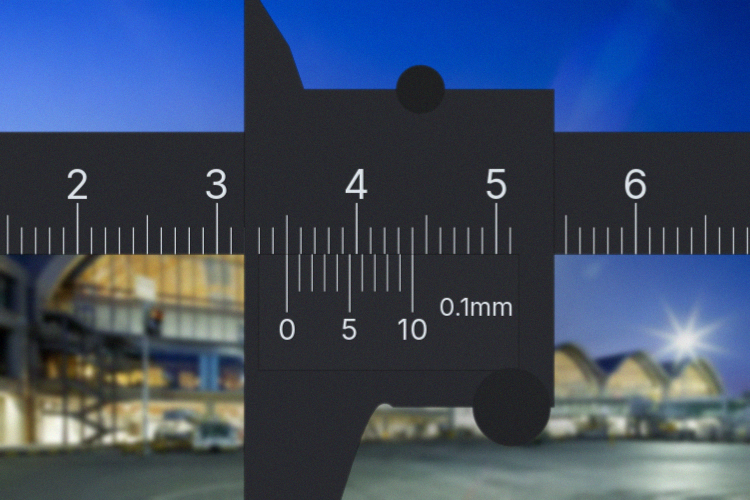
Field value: mm 35.0
